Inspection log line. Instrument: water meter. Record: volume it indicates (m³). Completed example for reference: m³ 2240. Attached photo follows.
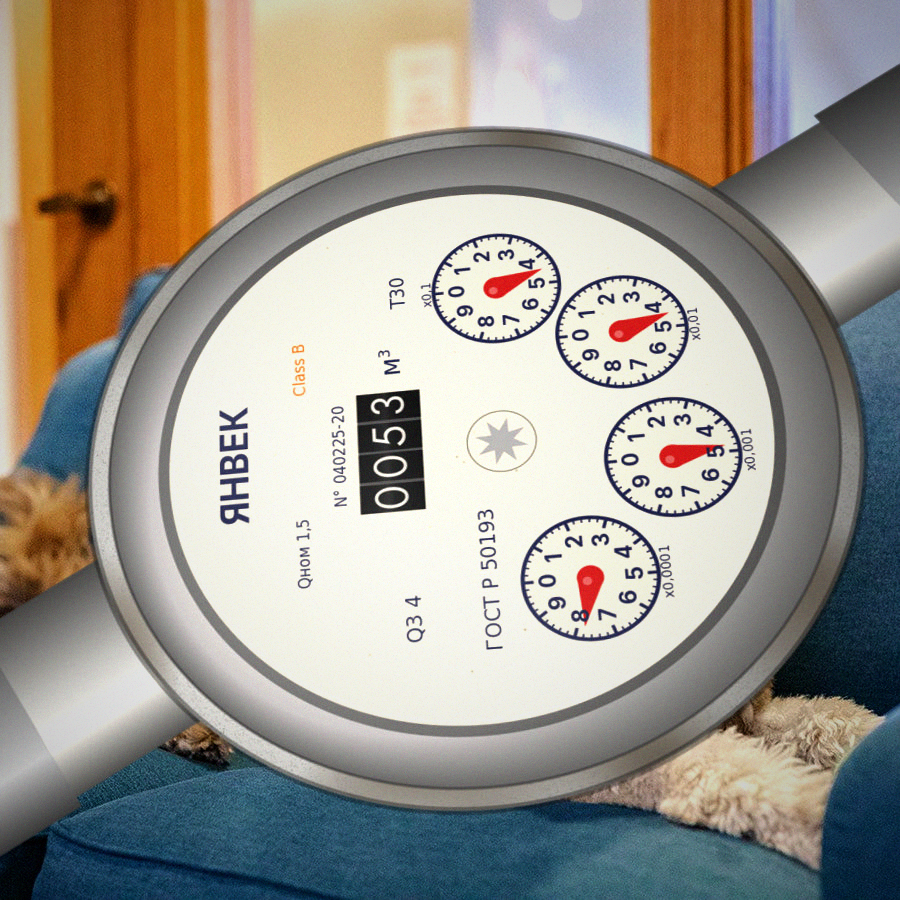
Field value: m³ 53.4447
